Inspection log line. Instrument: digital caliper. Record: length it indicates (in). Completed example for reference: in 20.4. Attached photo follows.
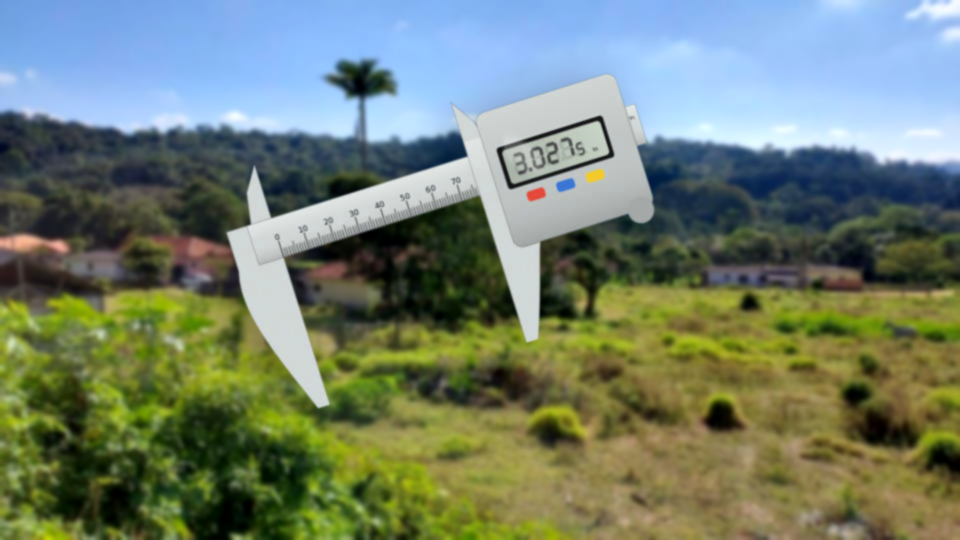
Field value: in 3.0275
